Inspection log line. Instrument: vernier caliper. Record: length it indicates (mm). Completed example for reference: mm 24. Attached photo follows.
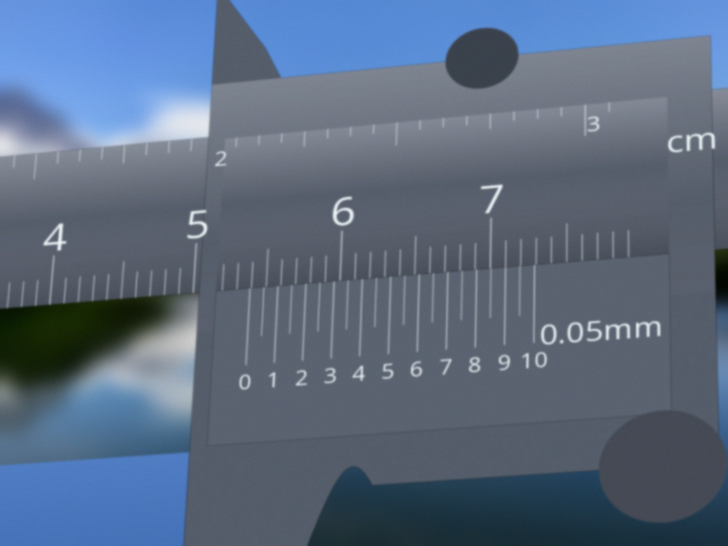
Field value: mm 53.9
